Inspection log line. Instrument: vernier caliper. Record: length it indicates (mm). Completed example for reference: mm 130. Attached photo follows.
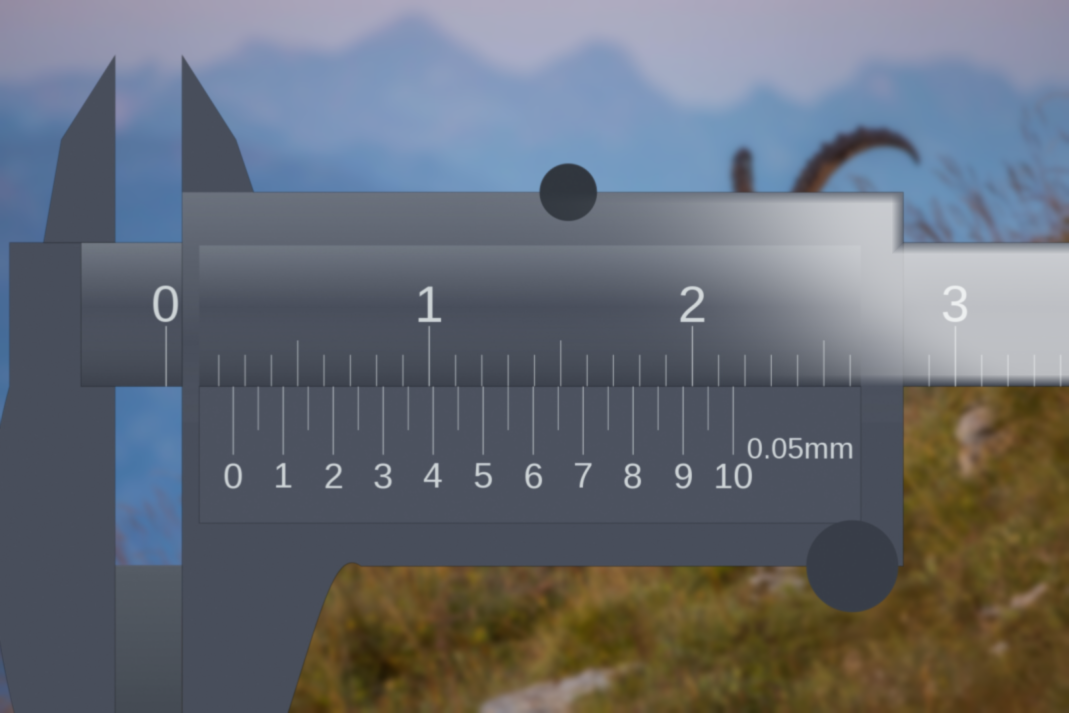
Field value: mm 2.55
